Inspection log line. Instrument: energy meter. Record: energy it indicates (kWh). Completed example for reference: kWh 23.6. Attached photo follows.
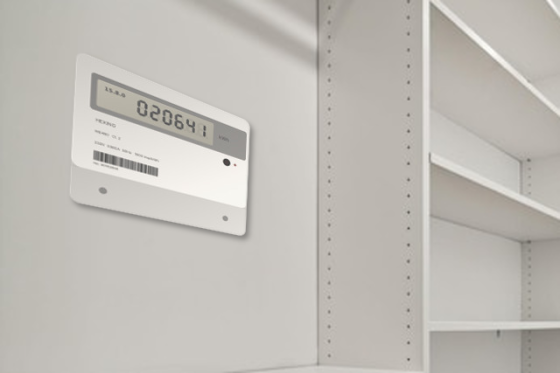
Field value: kWh 20641
